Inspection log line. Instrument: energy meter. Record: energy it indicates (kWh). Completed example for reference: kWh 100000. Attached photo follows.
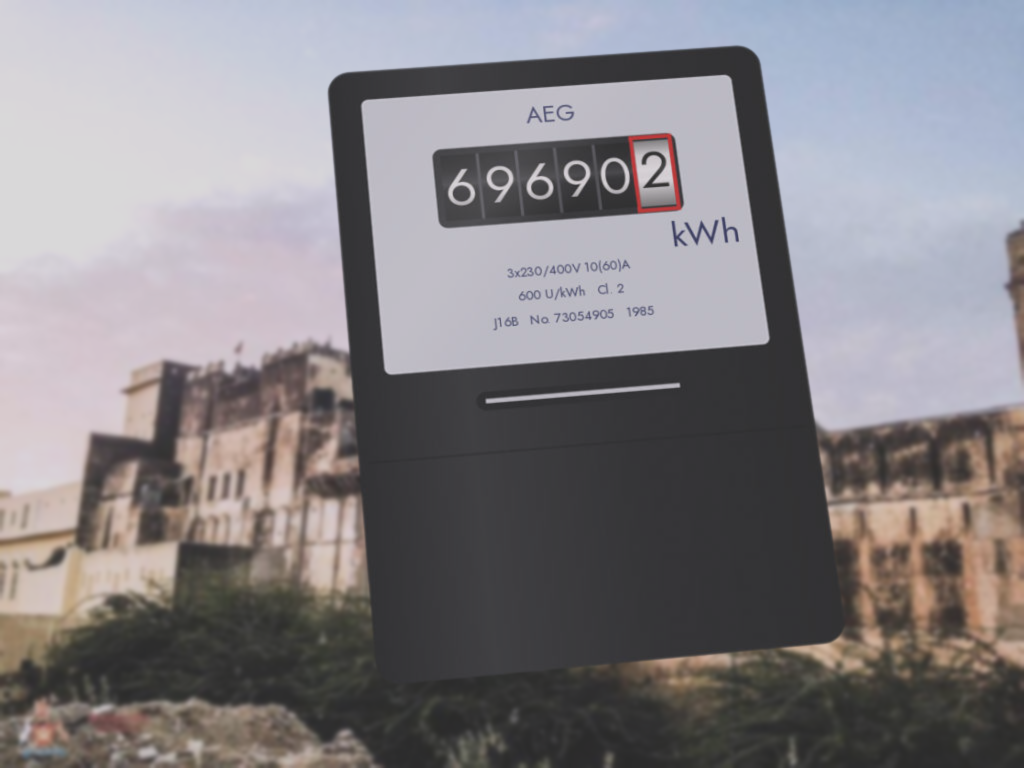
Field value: kWh 69690.2
